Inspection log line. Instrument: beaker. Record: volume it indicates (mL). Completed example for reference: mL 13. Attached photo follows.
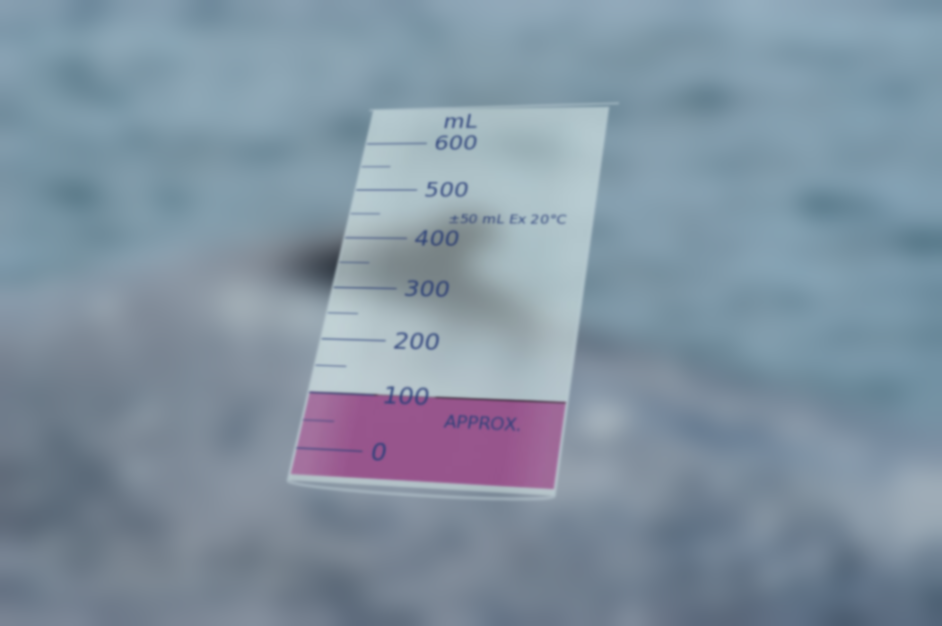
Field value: mL 100
